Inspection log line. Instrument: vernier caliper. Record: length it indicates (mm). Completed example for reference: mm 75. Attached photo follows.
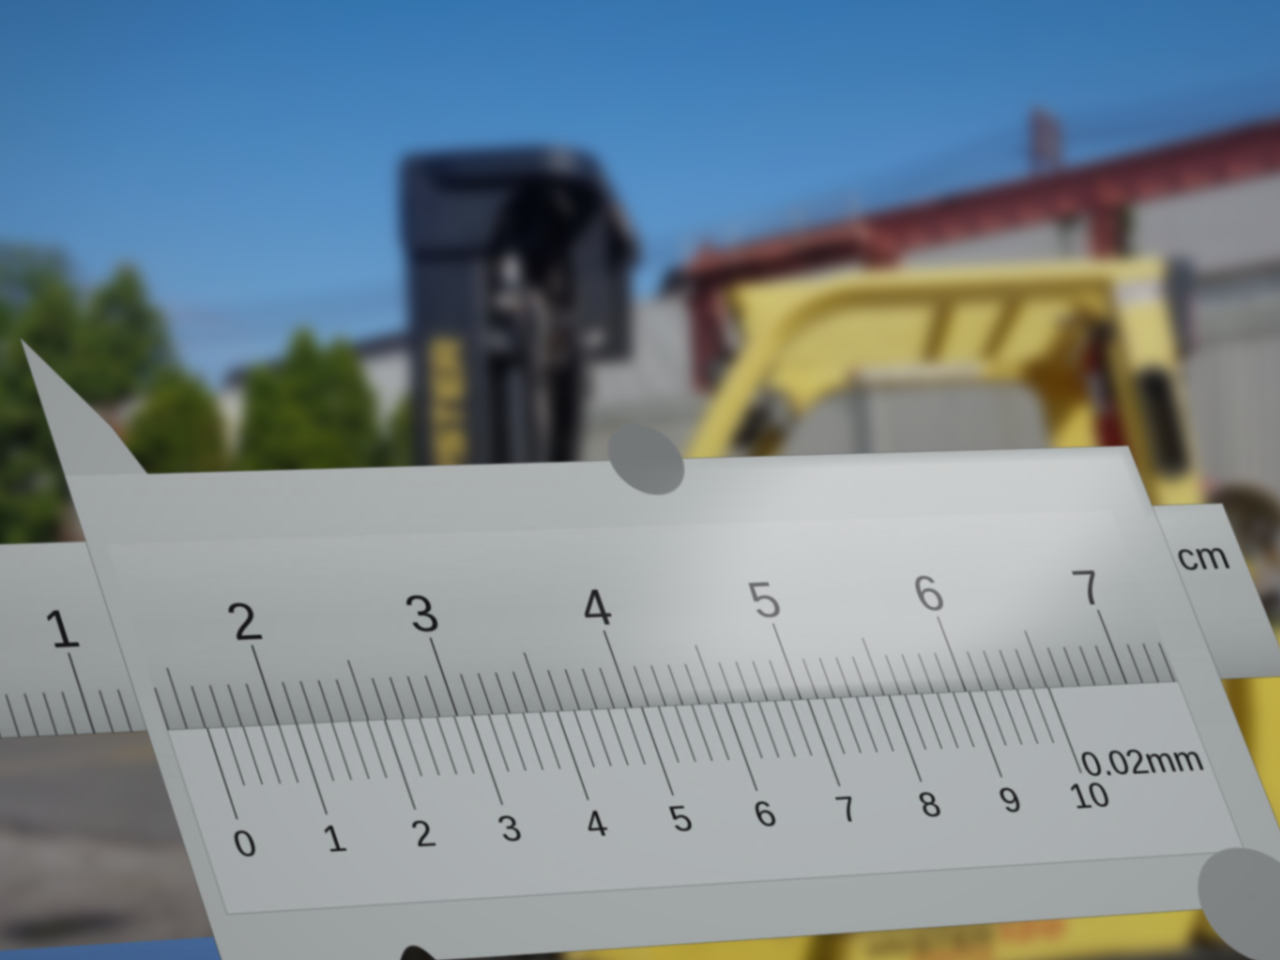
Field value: mm 16.1
